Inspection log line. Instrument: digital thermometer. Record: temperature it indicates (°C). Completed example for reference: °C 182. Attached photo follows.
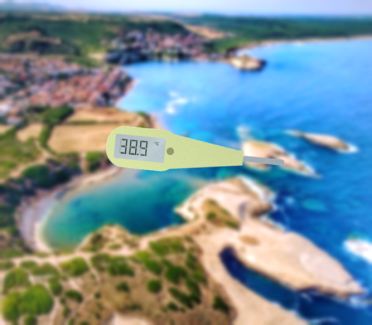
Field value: °C 38.9
